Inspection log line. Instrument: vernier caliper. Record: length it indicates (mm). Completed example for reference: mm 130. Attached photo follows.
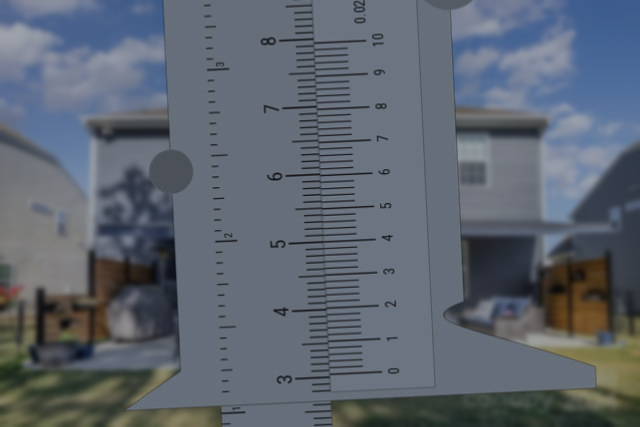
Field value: mm 30.4
